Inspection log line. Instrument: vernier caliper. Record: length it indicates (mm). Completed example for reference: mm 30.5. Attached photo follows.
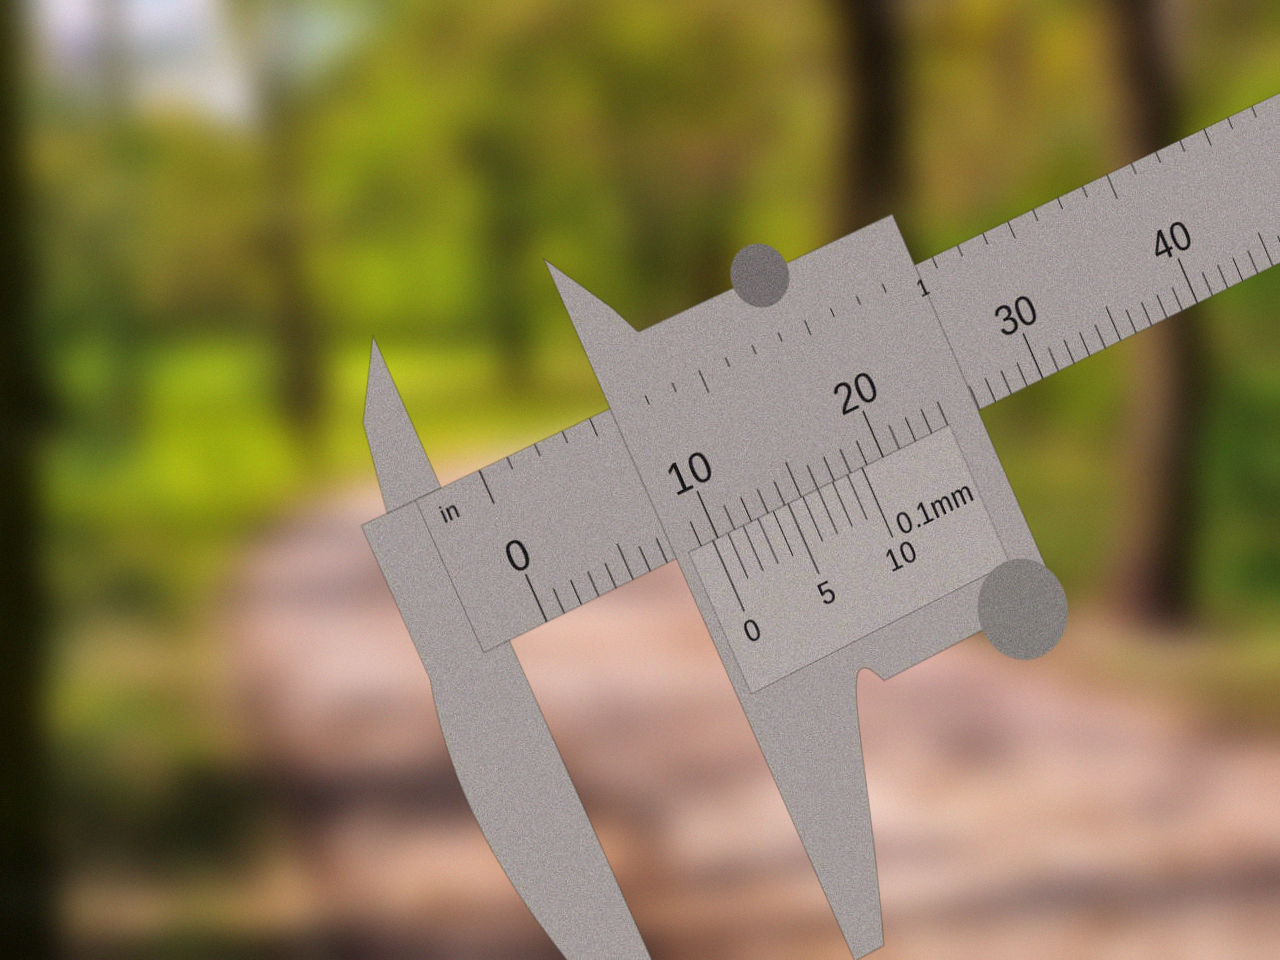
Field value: mm 9.7
